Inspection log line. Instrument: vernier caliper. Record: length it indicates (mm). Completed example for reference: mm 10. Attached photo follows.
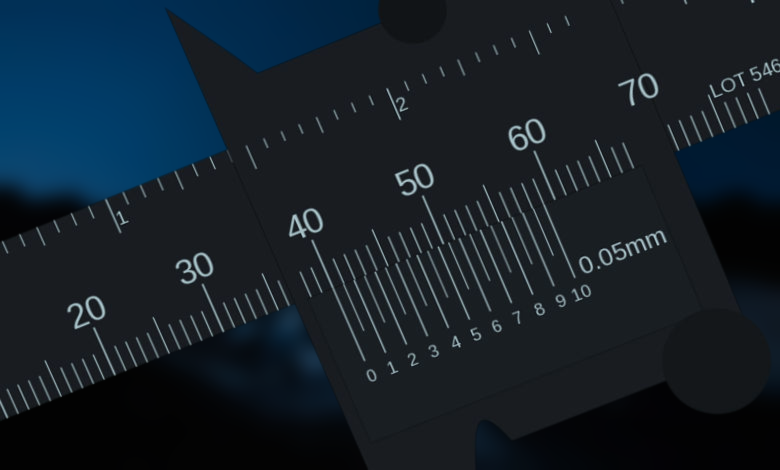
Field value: mm 40.0
